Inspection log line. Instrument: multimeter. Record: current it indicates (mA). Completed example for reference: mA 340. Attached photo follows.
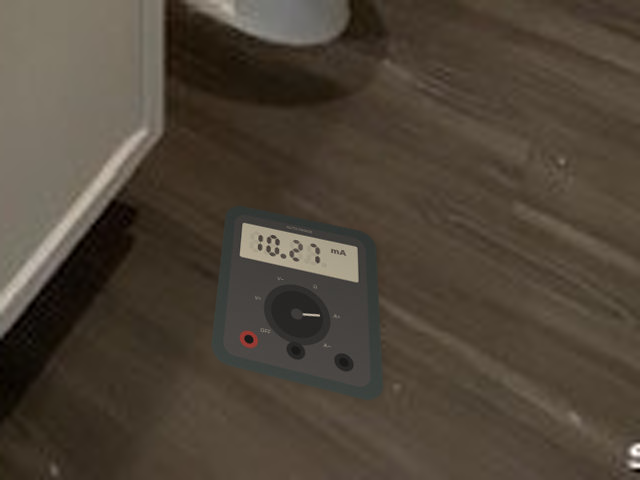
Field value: mA 10.27
